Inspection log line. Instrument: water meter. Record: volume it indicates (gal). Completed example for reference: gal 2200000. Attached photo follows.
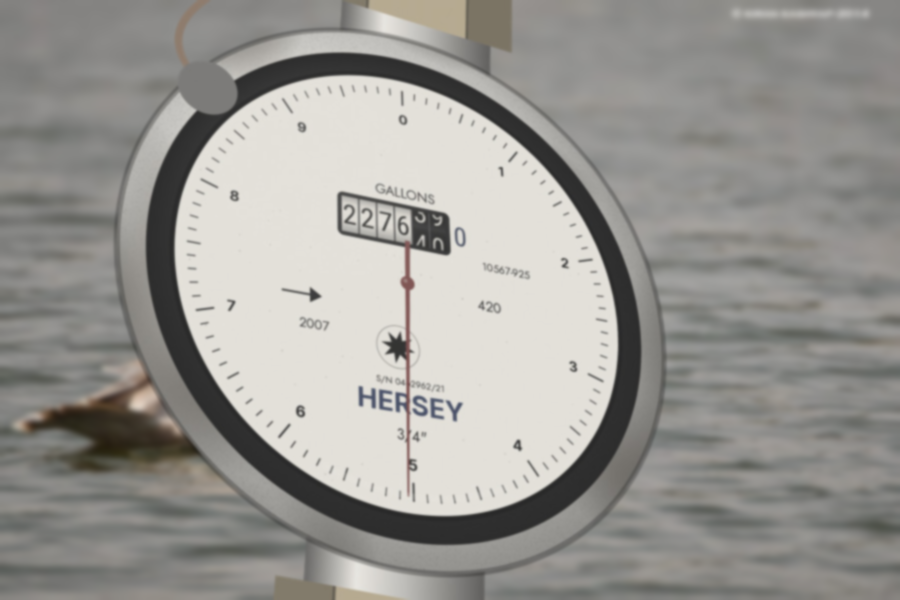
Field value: gal 2276395.0
